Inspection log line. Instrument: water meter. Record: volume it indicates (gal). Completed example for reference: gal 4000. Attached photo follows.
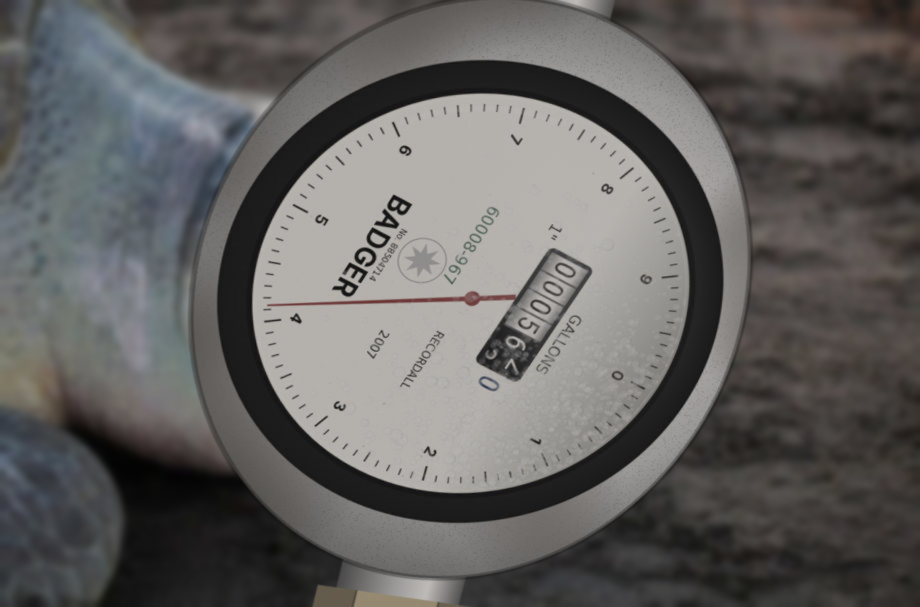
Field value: gal 5624.1
